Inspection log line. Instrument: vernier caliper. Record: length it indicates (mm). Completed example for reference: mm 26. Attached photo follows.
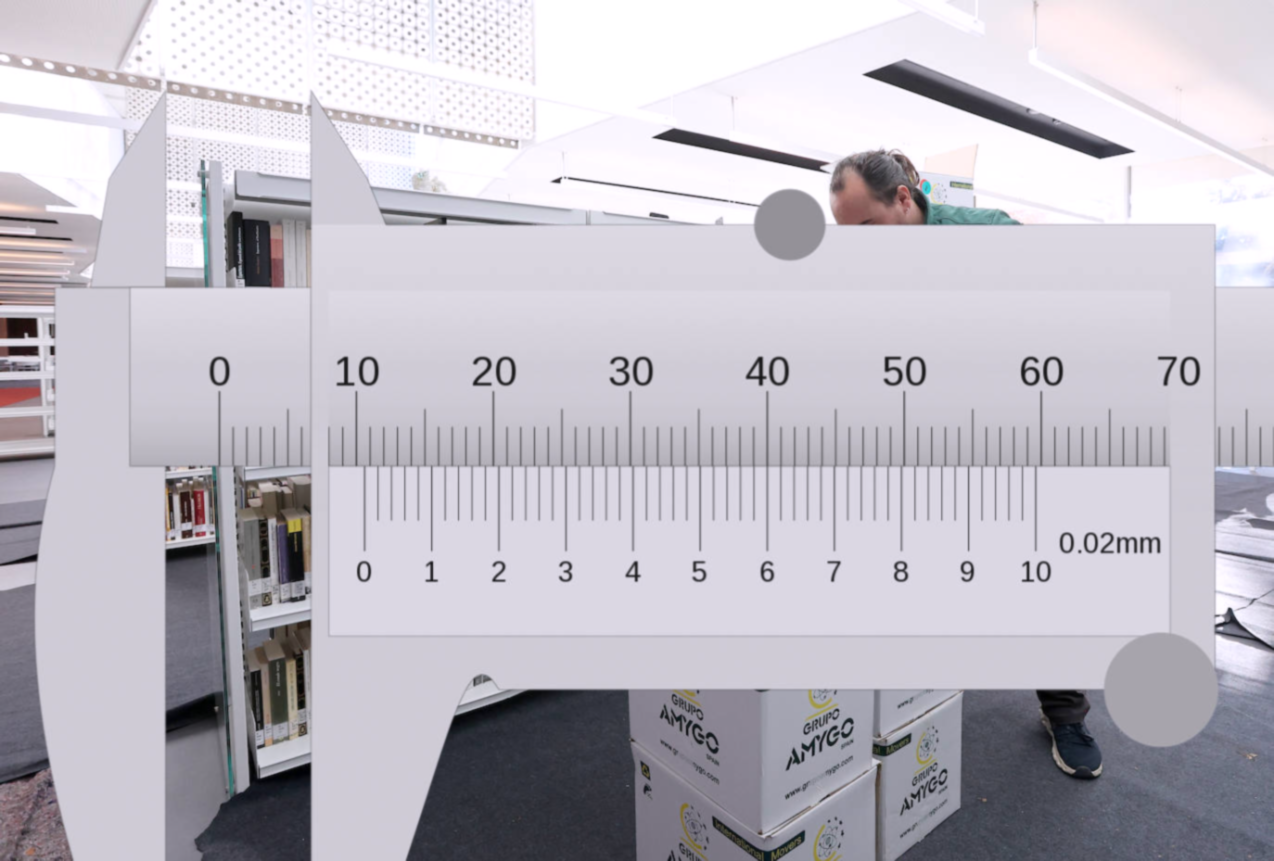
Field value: mm 10.6
